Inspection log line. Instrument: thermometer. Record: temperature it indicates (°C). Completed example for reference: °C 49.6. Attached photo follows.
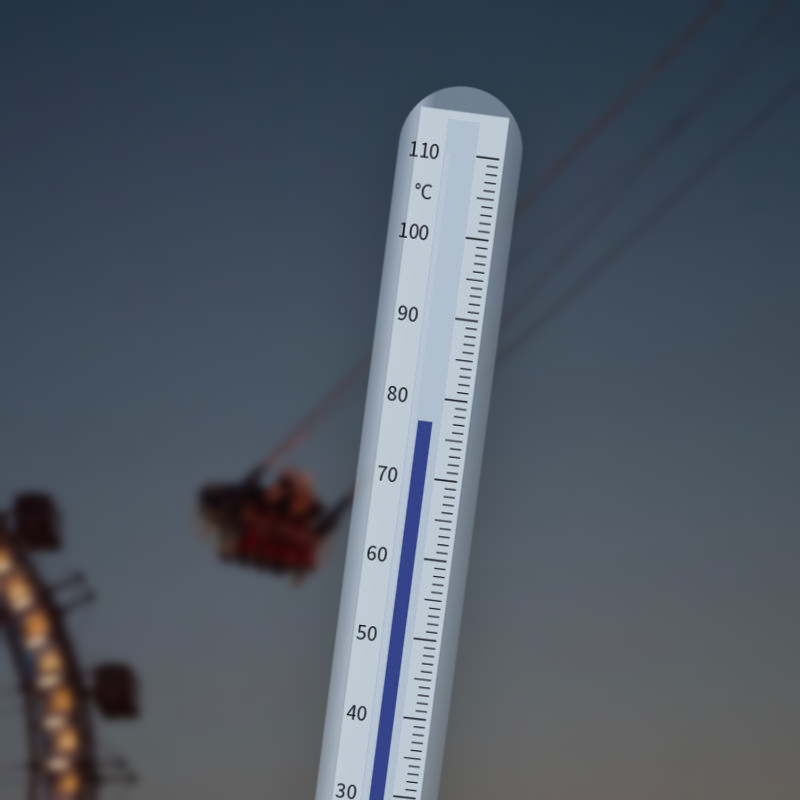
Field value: °C 77
